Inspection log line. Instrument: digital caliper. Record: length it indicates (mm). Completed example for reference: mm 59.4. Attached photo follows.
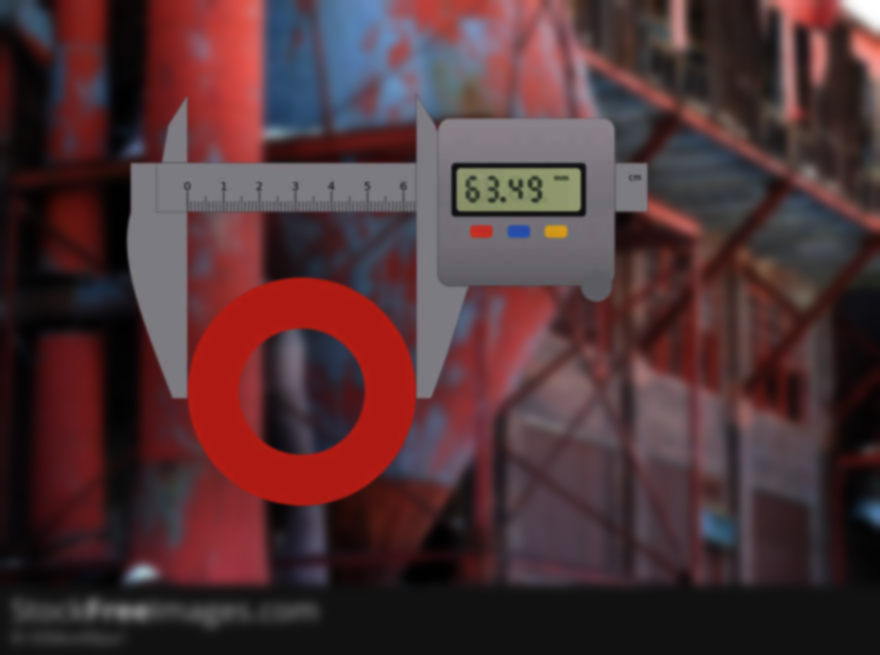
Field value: mm 63.49
